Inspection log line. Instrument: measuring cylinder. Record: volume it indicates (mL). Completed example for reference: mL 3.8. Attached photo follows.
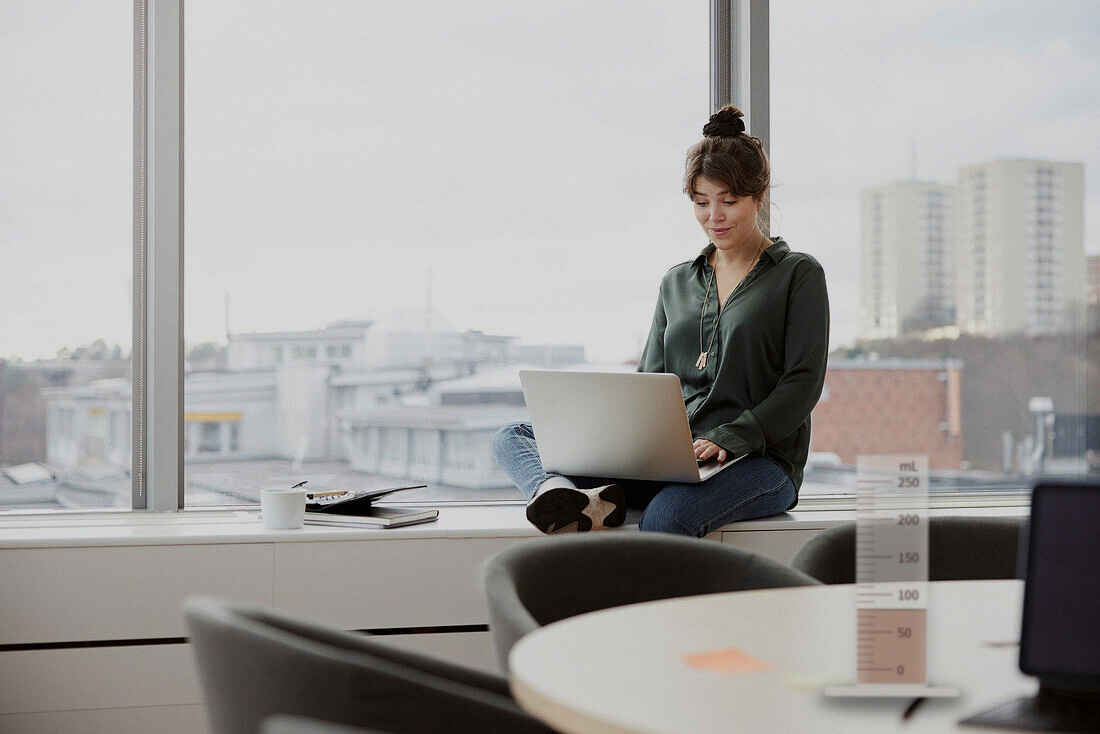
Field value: mL 80
